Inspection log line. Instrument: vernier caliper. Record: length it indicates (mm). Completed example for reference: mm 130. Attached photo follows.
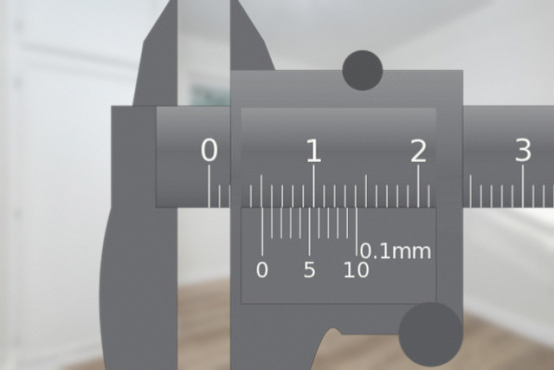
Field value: mm 5.1
